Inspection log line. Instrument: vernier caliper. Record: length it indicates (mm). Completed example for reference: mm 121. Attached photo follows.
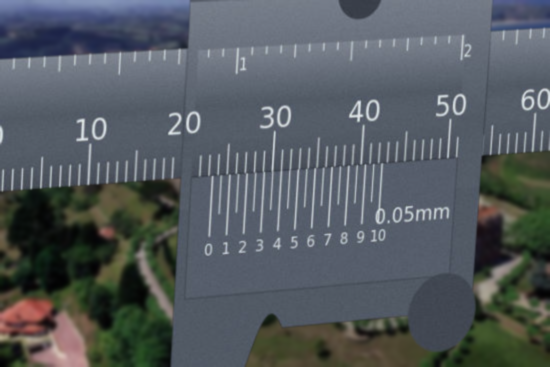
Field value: mm 23.4
